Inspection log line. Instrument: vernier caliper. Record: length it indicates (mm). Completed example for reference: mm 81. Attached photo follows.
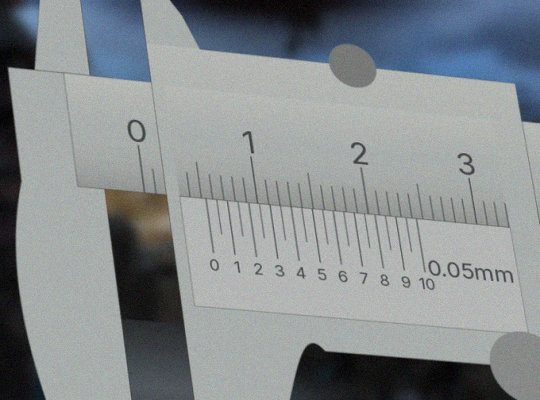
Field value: mm 5.4
